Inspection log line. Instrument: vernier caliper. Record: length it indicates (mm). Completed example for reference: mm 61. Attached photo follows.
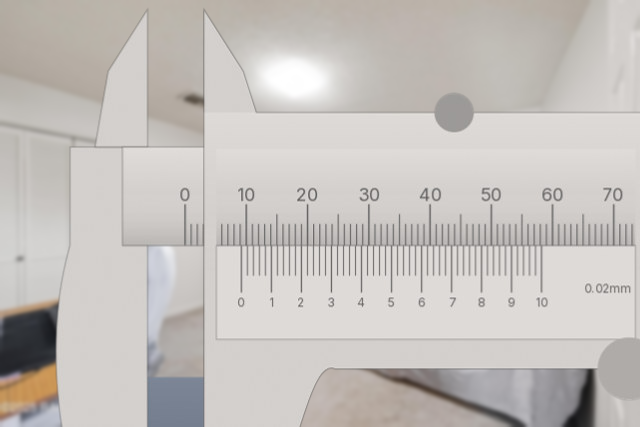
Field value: mm 9.2
